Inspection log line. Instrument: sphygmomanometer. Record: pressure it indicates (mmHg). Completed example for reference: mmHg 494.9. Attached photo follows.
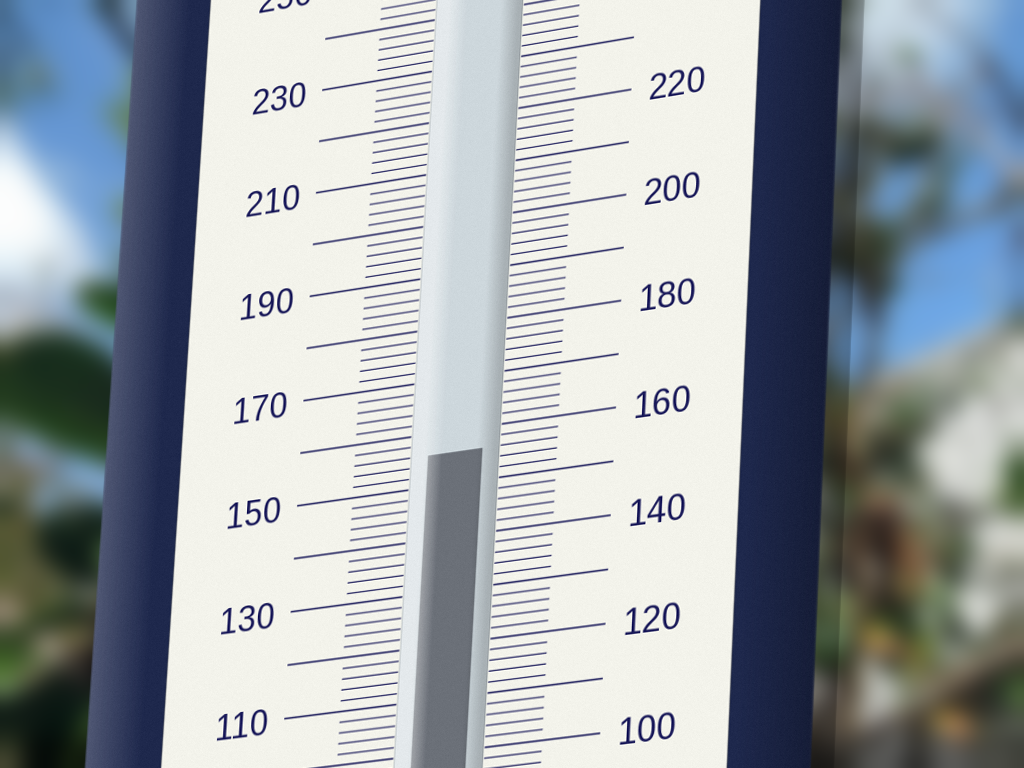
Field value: mmHg 156
